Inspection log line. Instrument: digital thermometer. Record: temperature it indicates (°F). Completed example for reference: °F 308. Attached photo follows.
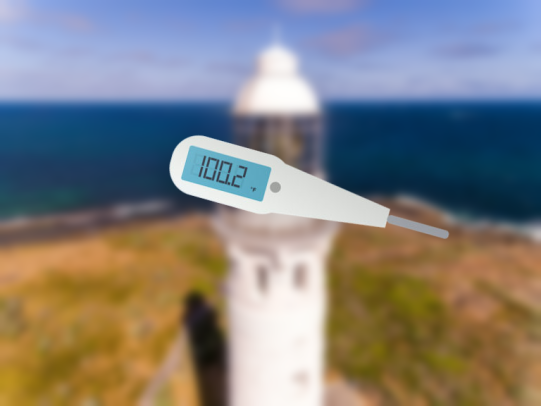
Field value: °F 100.2
